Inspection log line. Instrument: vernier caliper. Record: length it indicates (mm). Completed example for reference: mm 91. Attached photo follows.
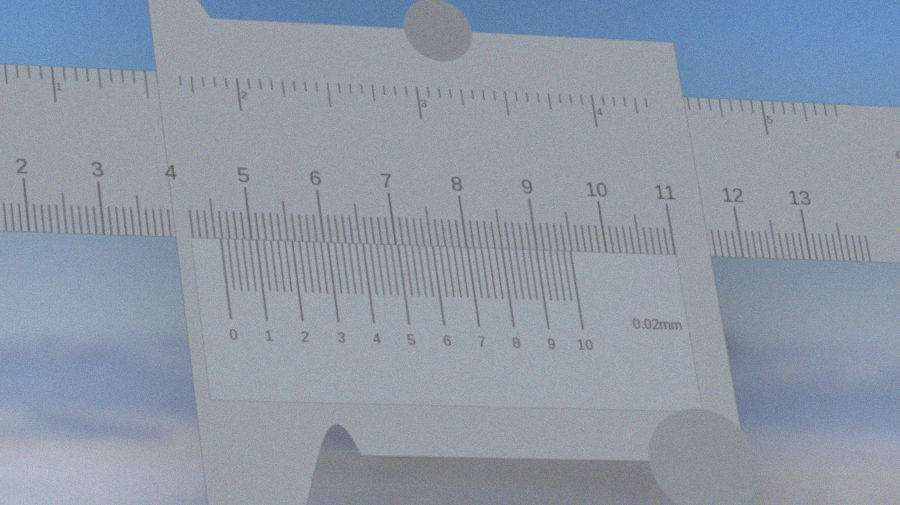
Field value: mm 45.8
